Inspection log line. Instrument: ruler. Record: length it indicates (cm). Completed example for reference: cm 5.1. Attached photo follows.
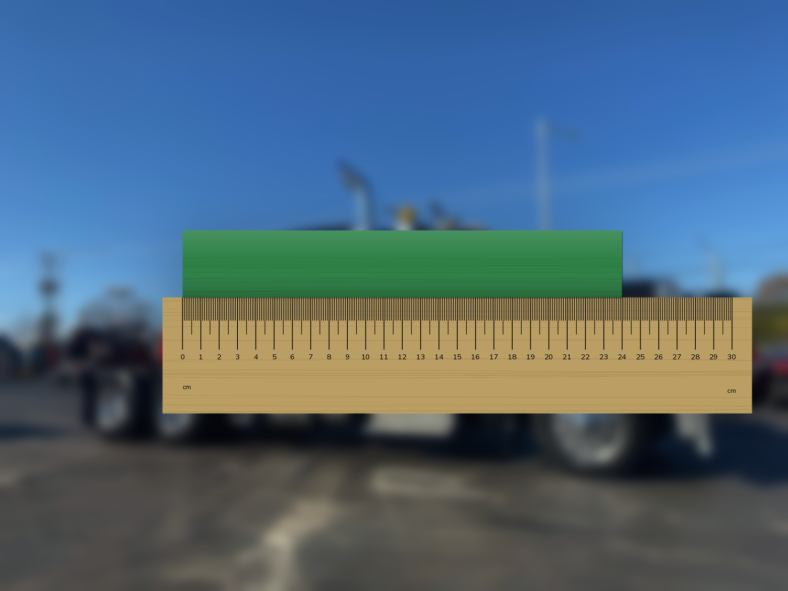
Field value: cm 24
